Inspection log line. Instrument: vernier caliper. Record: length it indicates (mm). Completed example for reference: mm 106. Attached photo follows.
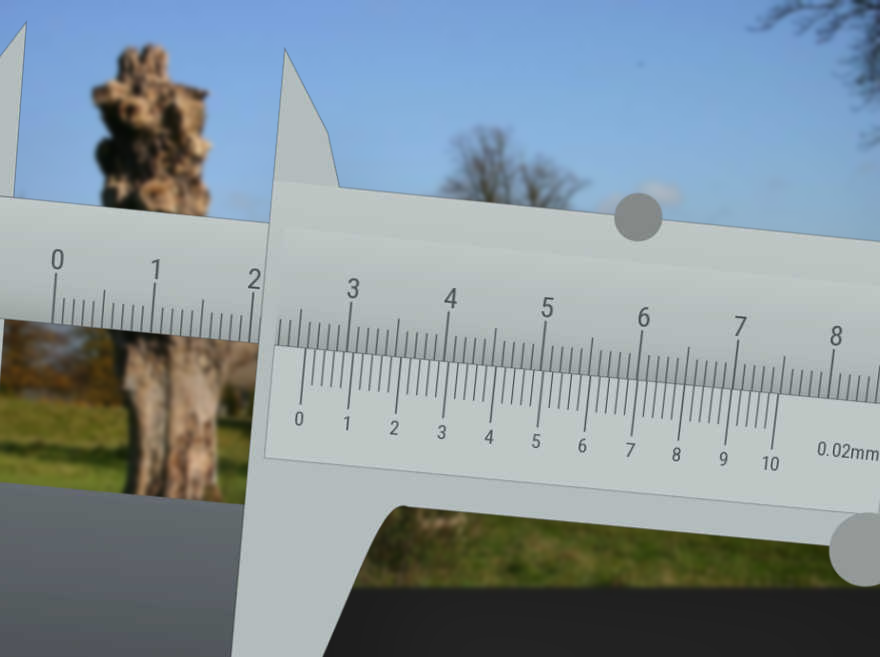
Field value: mm 25.8
